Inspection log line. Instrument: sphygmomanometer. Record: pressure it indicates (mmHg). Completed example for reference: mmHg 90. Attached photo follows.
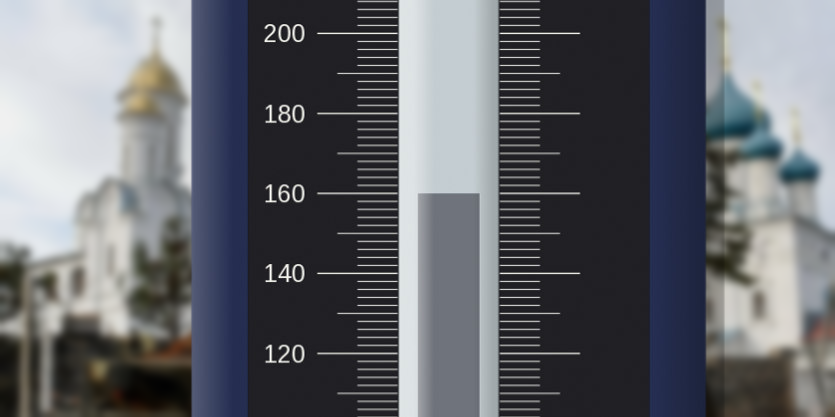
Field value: mmHg 160
